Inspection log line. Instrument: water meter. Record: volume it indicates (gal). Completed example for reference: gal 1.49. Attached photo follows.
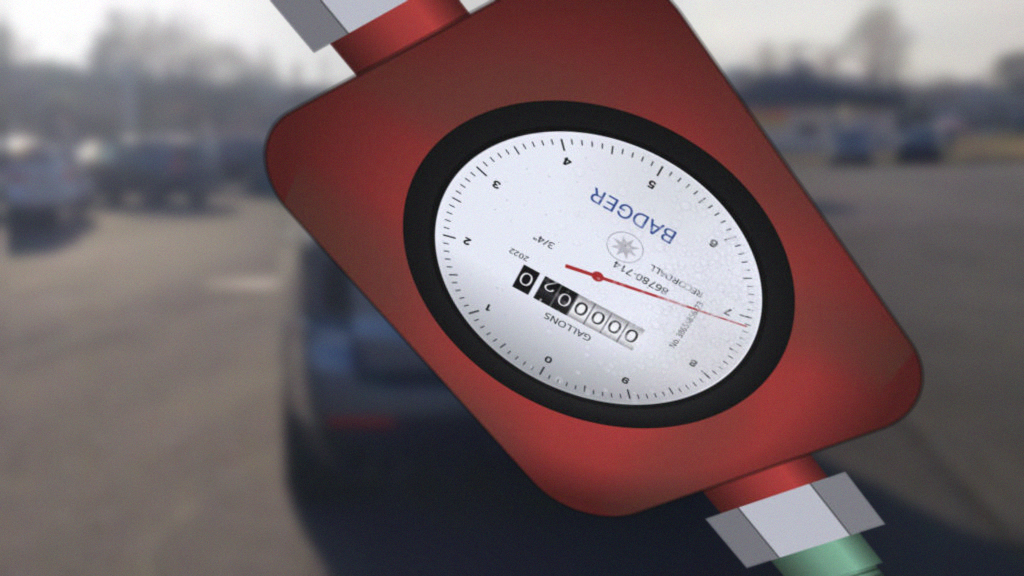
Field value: gal 17.1
